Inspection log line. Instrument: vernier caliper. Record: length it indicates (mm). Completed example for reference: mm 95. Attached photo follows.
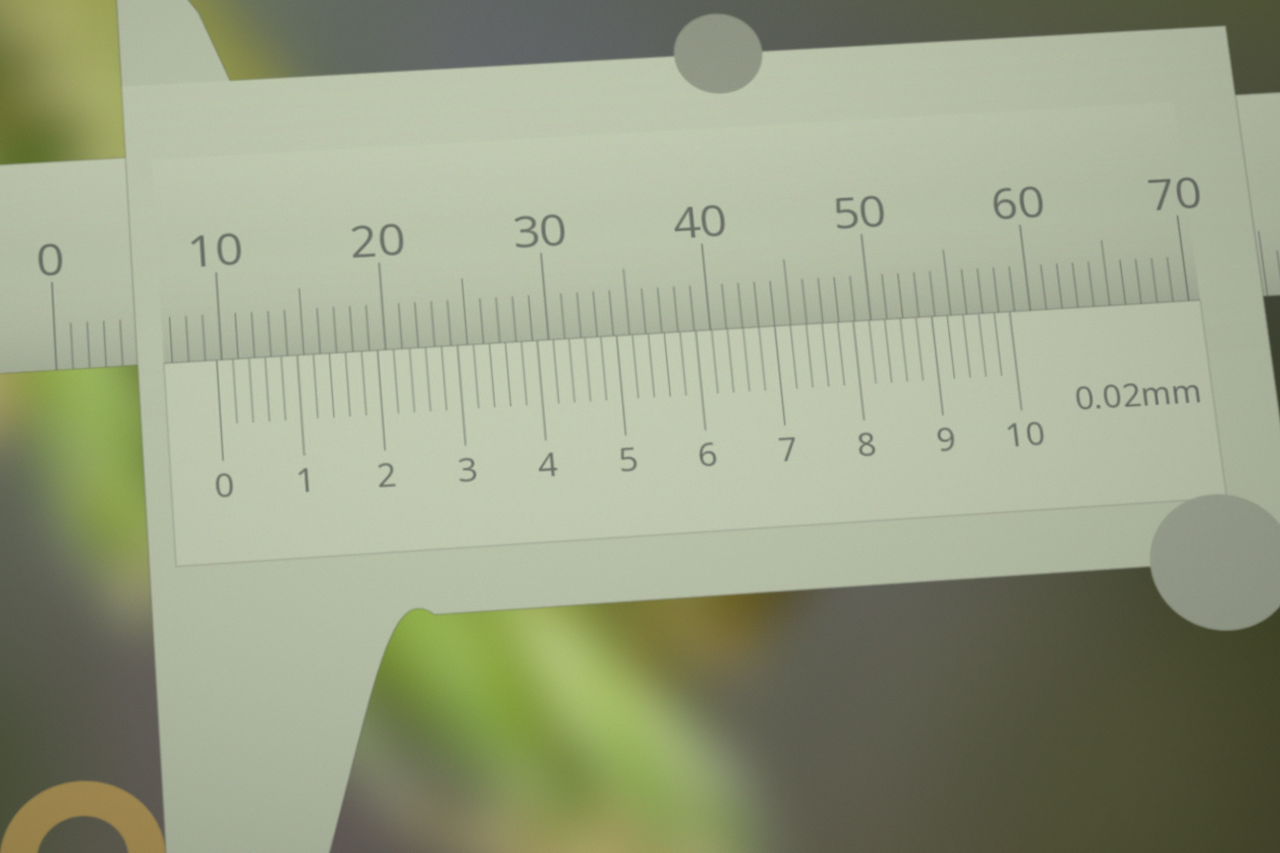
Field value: mm 9.7
